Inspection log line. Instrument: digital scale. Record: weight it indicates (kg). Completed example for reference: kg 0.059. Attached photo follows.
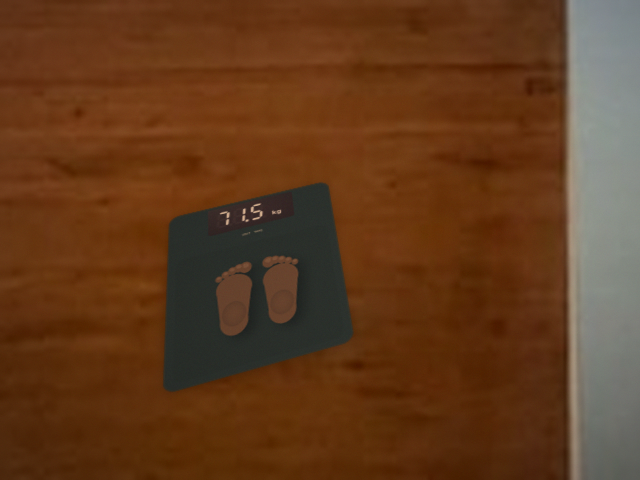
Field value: kg 71.5
